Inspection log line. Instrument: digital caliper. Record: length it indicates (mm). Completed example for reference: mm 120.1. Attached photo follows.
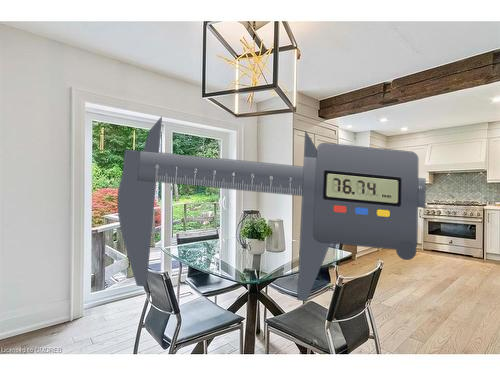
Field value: mm 76.74
